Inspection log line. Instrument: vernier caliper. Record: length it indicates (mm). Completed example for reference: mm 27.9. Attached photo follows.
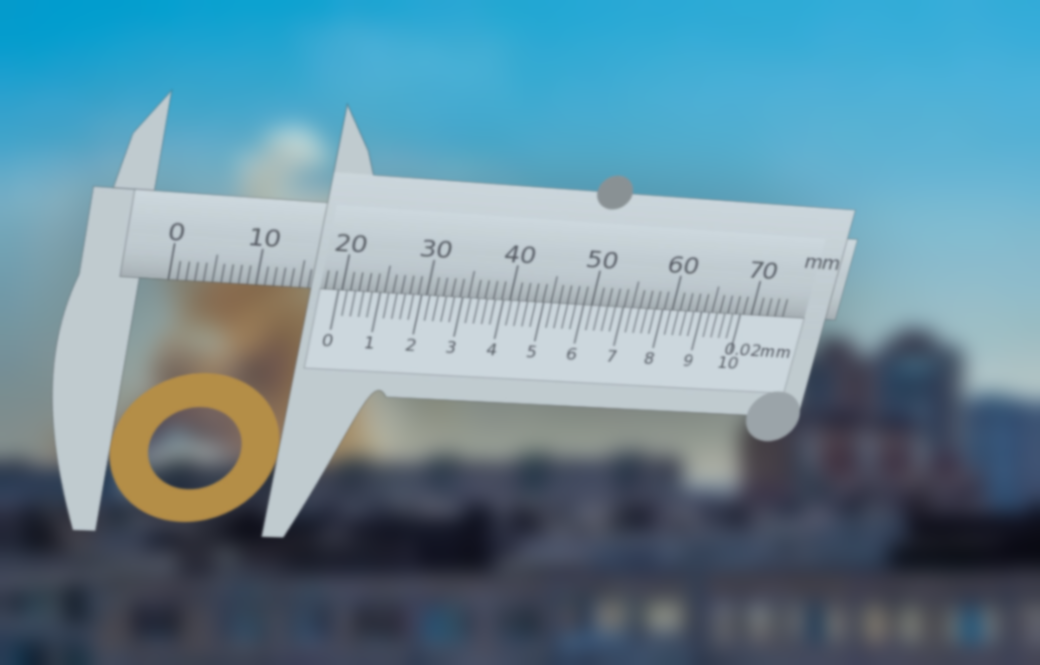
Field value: mm 19.6
